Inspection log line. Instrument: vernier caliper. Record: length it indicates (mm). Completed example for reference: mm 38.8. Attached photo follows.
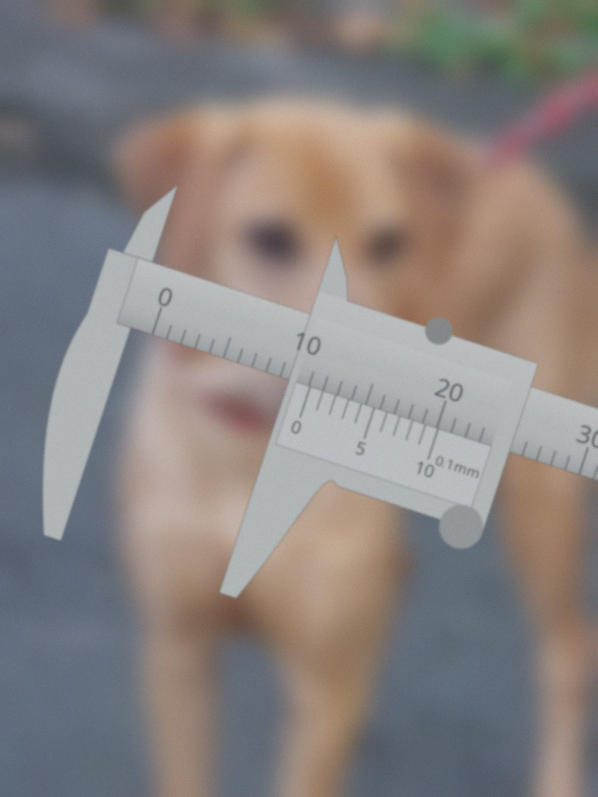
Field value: mm 11.1
